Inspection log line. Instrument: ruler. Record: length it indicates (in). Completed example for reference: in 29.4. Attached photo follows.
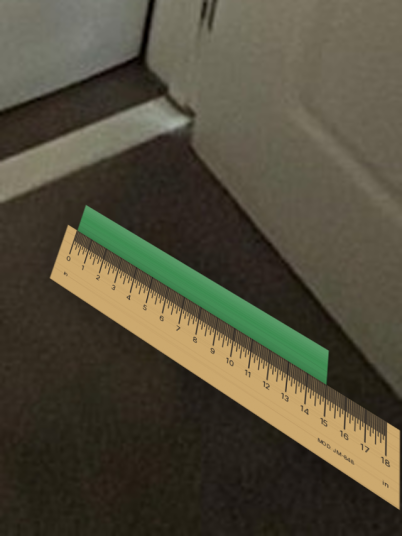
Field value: in 15
